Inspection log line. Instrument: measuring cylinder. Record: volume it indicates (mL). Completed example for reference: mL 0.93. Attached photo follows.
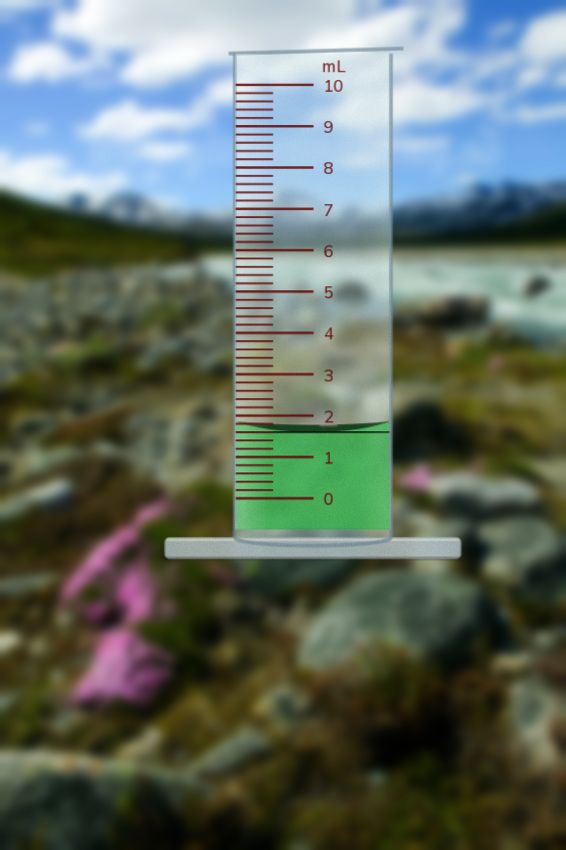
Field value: mL 1.6
